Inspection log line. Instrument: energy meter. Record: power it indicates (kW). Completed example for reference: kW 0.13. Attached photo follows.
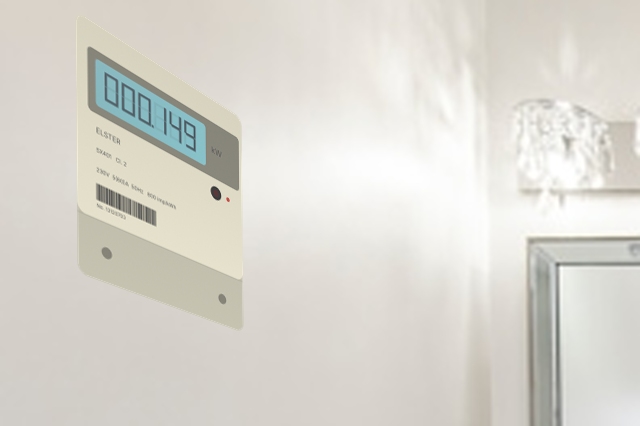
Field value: kW 0.149
